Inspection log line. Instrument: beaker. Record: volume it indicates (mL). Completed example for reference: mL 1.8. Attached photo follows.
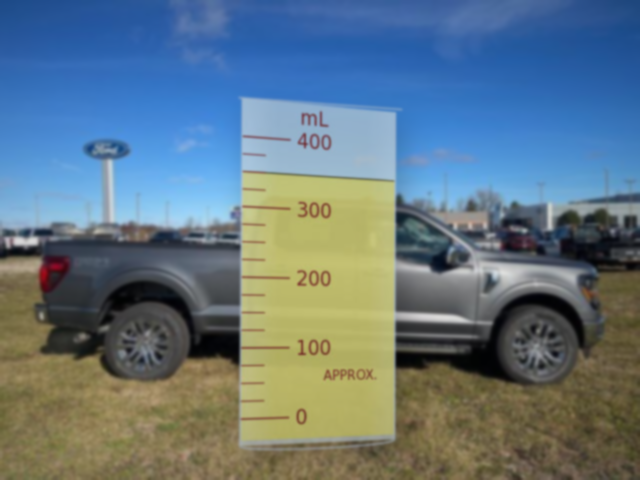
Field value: mL 350
